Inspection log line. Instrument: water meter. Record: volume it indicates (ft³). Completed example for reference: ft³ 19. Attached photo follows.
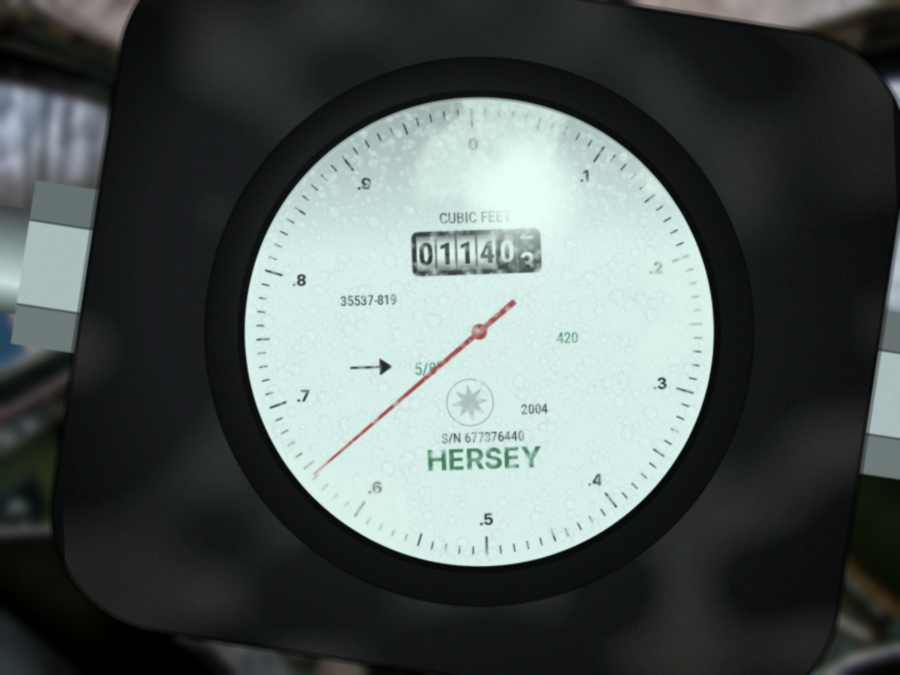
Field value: ft³ 11402.64
